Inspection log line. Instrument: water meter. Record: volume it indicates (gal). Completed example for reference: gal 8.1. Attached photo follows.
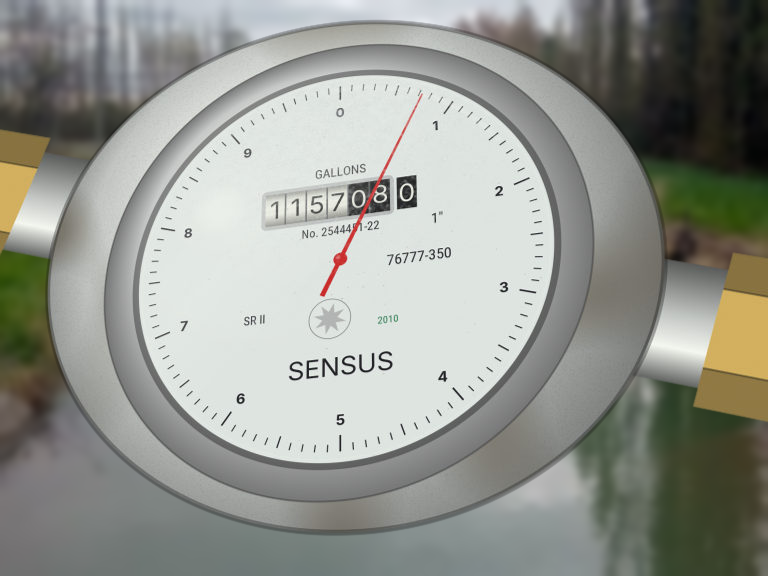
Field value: gal 1157080.7
